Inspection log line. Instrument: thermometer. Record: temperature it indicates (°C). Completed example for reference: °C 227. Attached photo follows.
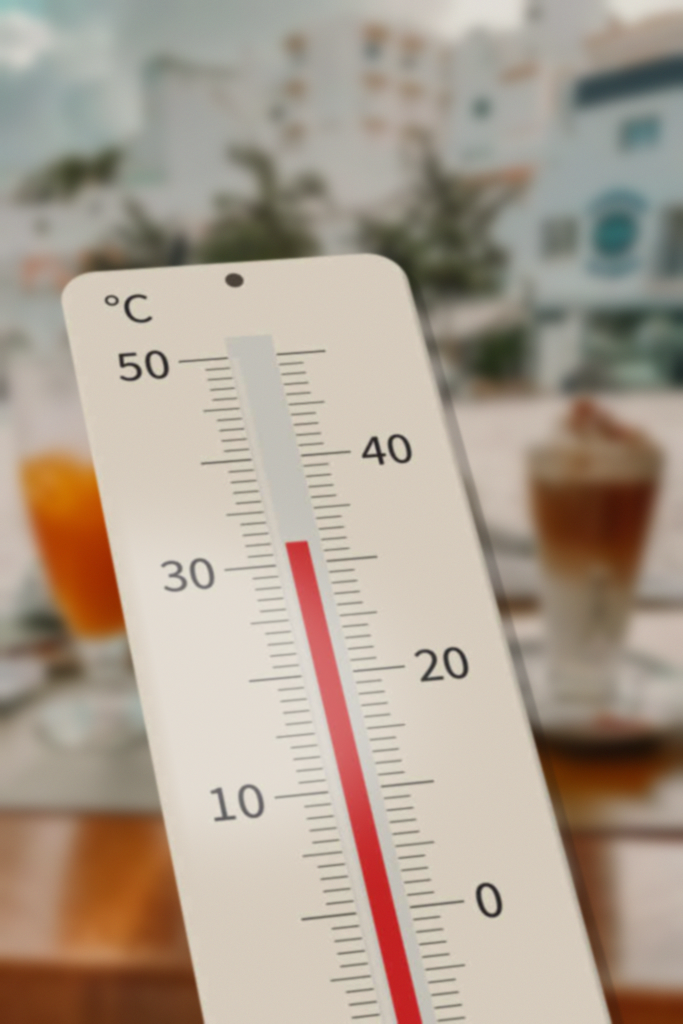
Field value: °C 32
